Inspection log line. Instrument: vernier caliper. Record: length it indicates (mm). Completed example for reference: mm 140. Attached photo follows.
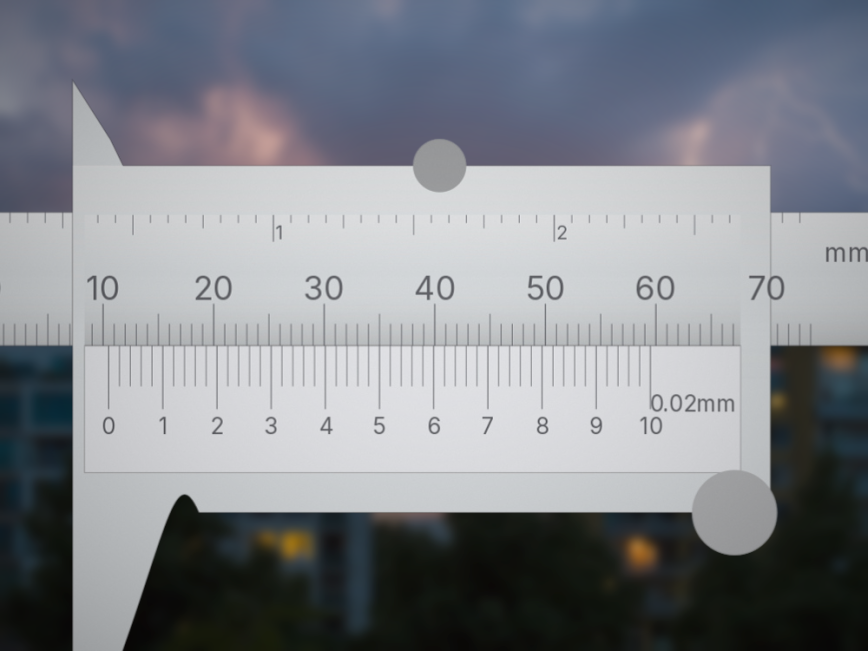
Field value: mm 10.5
